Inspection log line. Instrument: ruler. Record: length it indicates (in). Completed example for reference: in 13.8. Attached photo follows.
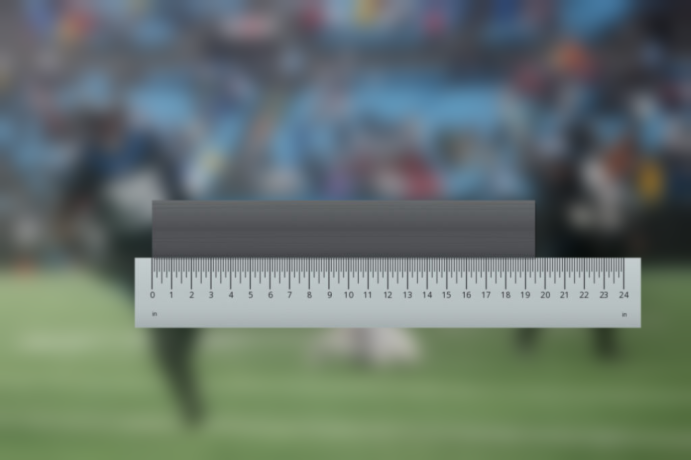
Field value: in 19.5
